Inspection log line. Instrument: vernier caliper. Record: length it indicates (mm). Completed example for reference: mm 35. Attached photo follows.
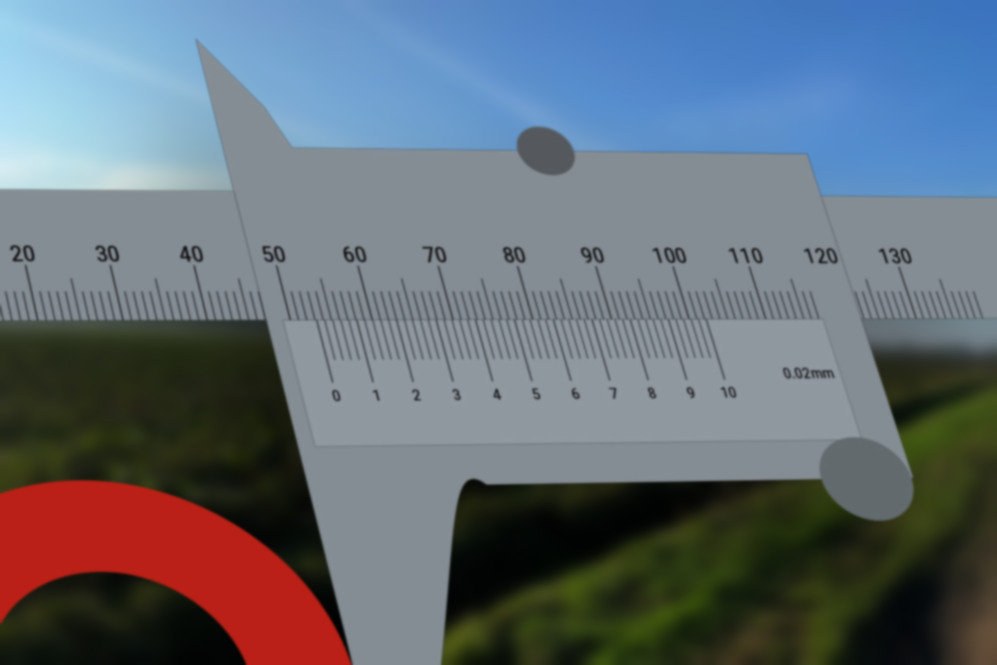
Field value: mm 53.2
